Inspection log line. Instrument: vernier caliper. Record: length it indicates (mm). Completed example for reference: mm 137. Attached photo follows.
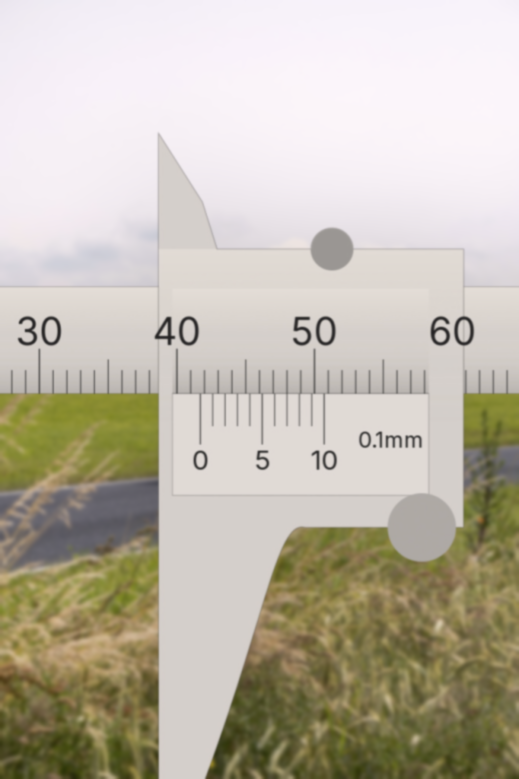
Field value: mm 41.7
